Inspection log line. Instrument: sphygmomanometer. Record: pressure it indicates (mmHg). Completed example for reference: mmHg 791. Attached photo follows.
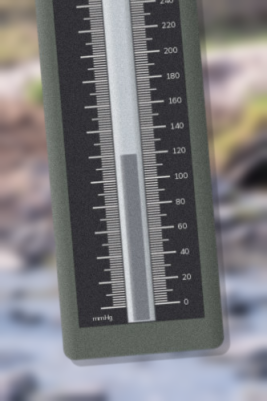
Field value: mmHg 120
